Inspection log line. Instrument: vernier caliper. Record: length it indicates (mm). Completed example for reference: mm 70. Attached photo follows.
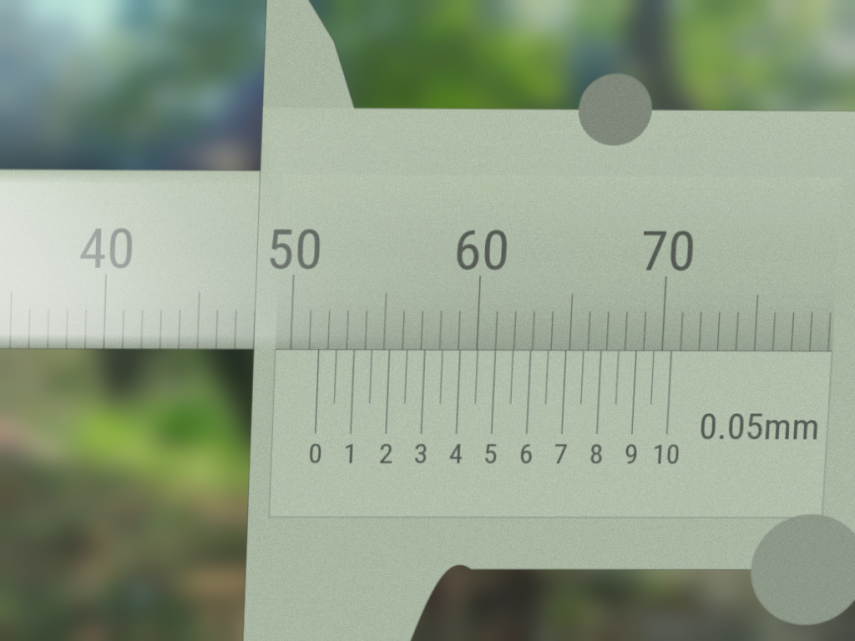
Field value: mm 51.5
